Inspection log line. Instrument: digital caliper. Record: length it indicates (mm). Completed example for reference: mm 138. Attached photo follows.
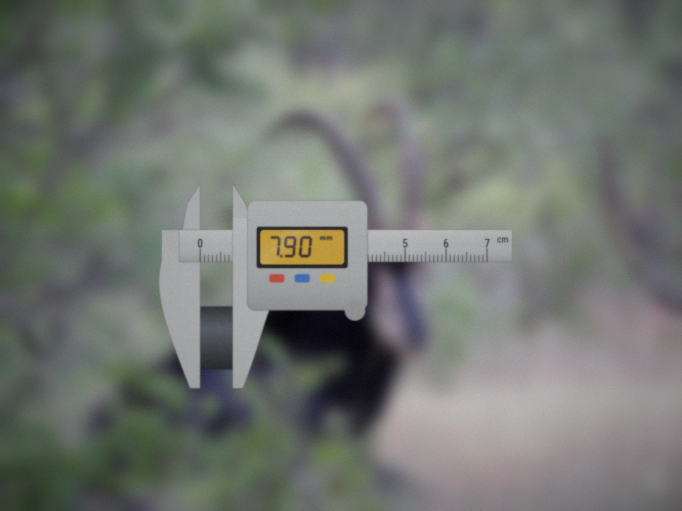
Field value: mm 7.90
